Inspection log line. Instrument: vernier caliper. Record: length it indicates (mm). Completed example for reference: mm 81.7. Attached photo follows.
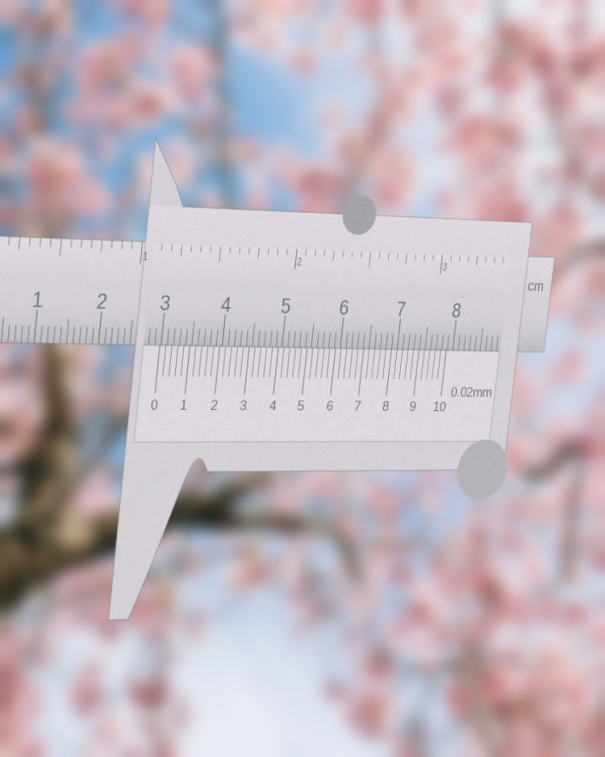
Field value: mm 29.8
